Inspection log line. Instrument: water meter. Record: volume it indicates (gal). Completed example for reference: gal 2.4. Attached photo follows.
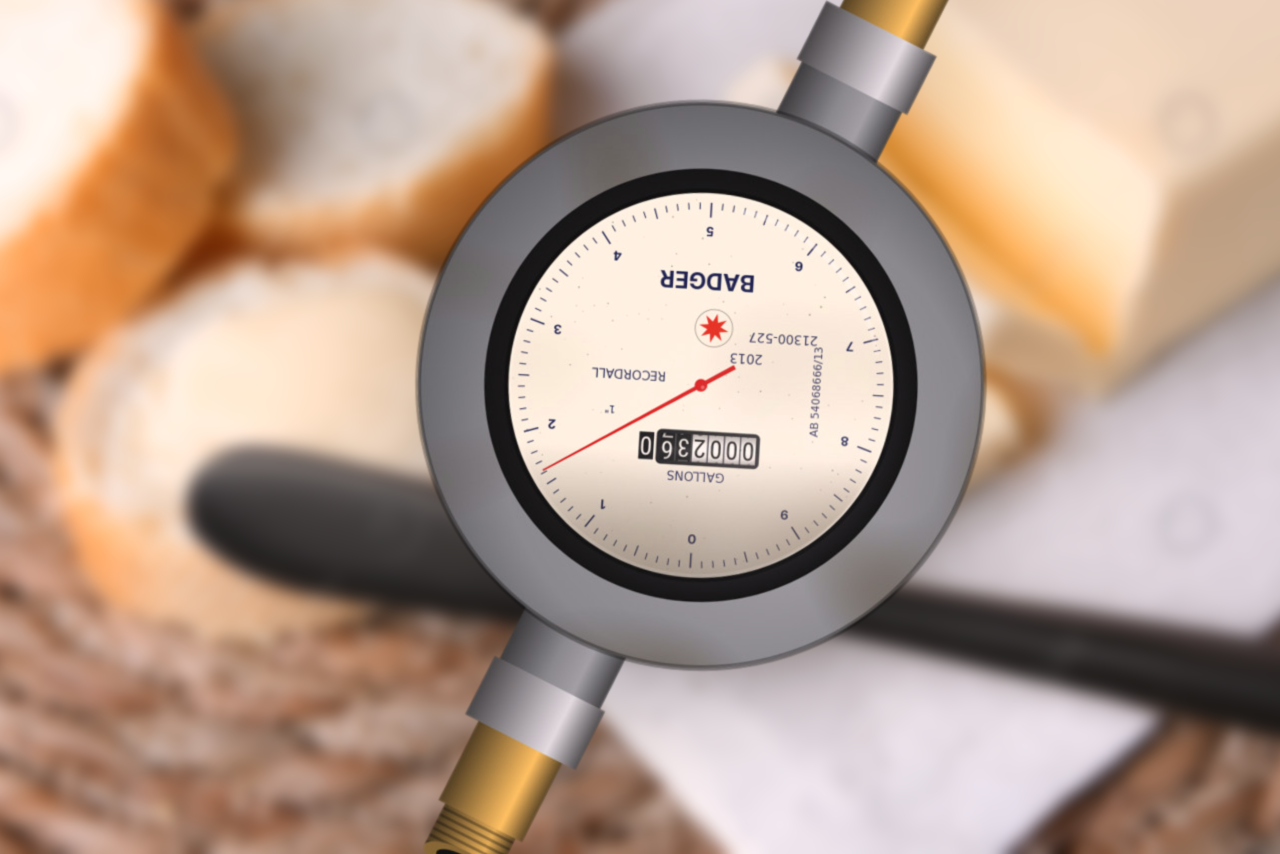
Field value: gal 2361.6
